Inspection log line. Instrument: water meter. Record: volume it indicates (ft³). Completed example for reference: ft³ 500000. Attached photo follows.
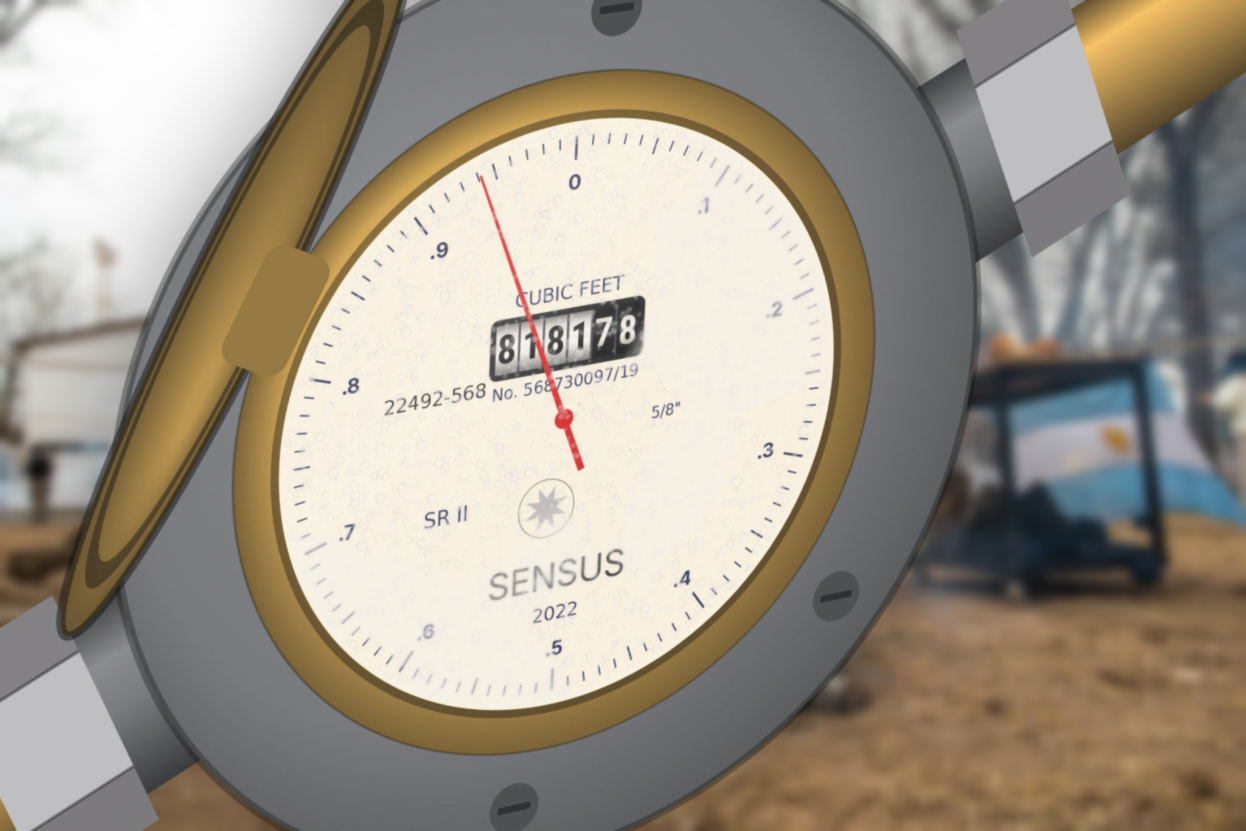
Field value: ft³ 818177.94
